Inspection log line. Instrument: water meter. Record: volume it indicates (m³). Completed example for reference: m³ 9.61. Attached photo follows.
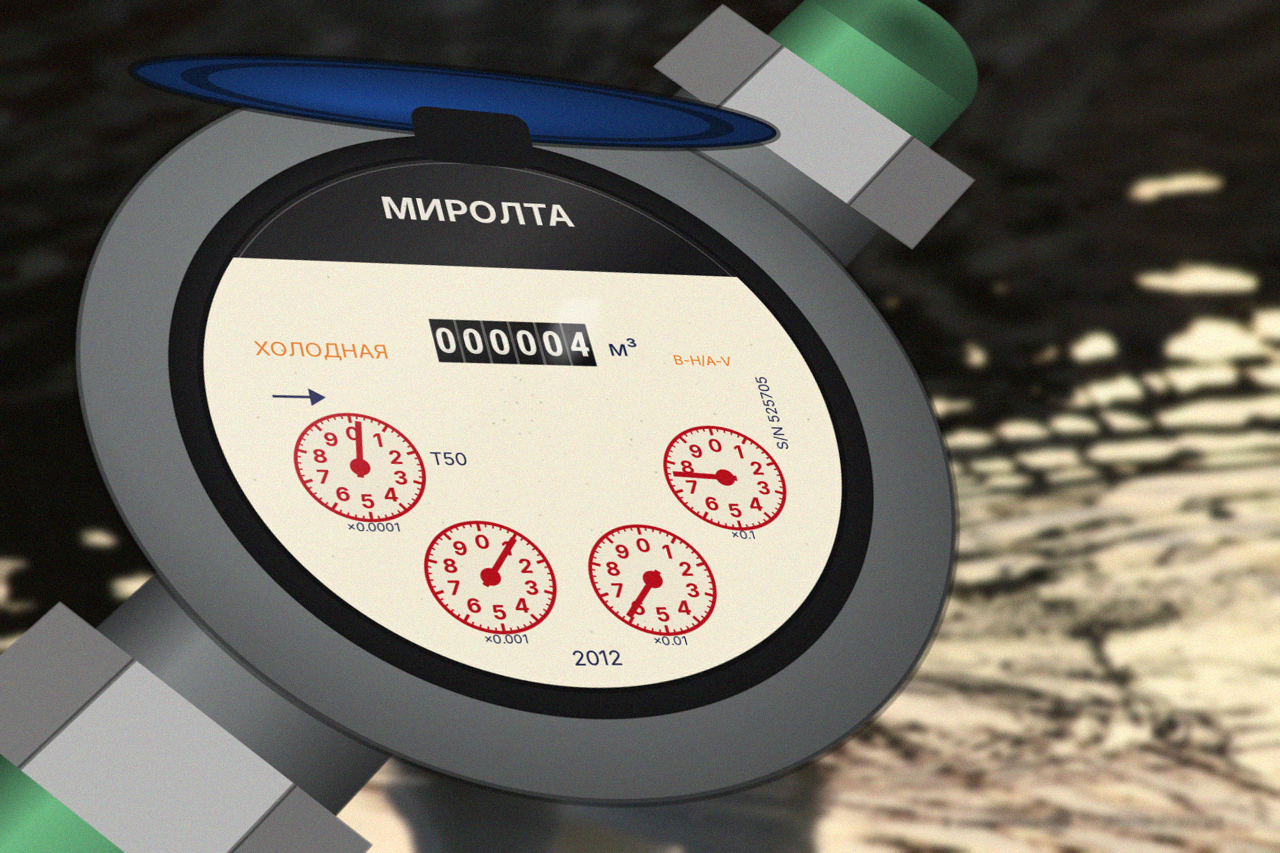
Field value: m³ 4.7610
